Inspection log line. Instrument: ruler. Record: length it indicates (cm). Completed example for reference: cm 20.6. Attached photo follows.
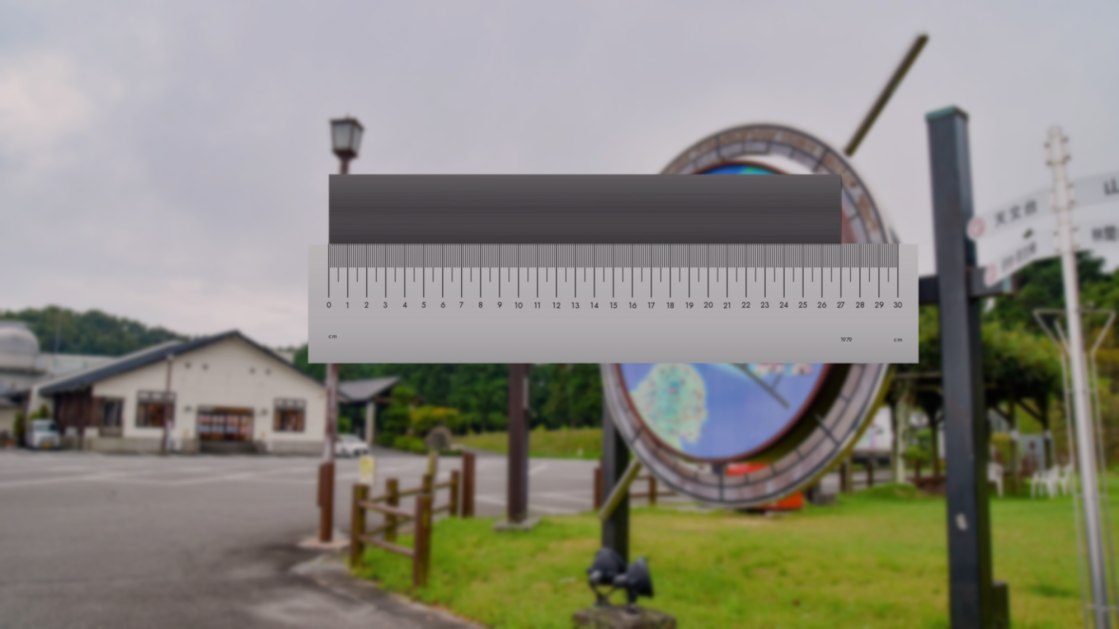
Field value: cm 27
